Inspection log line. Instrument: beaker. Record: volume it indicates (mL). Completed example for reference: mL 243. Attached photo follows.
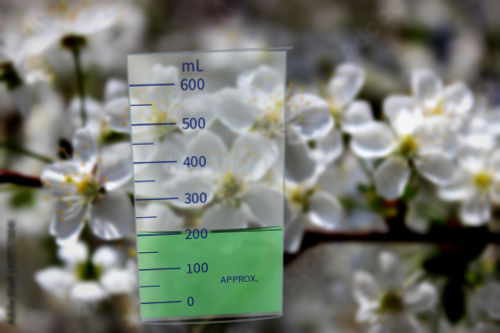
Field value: mL 200
